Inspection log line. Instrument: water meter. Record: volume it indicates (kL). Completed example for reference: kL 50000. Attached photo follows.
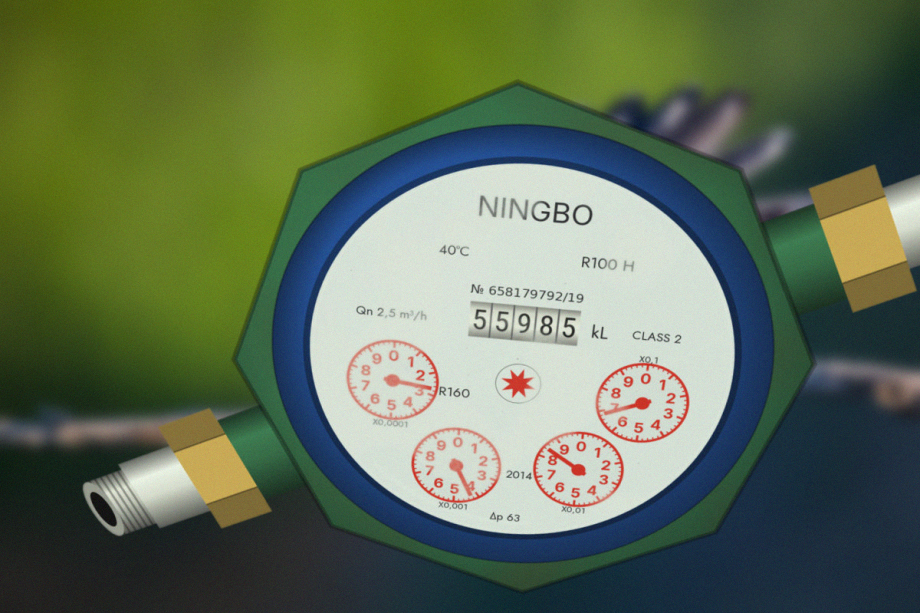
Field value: kL 55985.6842
